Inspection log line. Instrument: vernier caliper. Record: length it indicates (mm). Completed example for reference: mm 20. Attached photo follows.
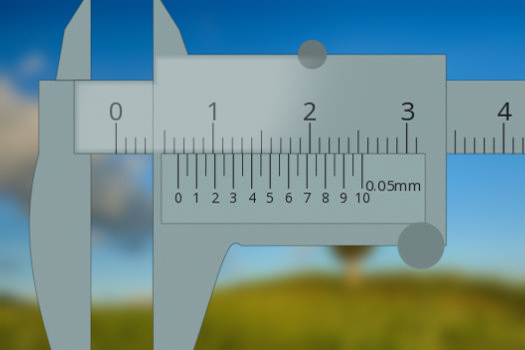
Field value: mm 6.4
